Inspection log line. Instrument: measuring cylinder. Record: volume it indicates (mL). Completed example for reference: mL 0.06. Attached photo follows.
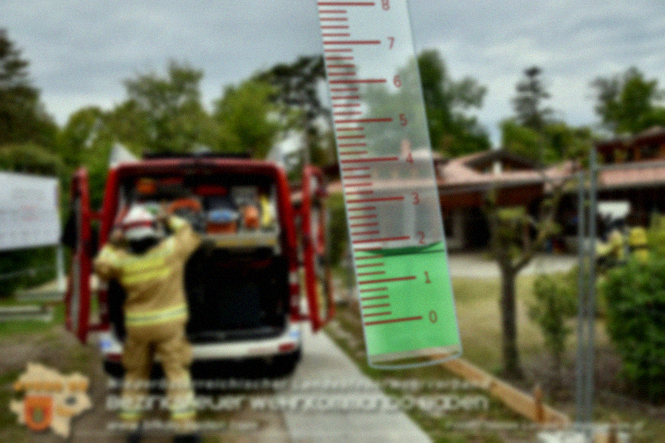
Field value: mL 1.6
